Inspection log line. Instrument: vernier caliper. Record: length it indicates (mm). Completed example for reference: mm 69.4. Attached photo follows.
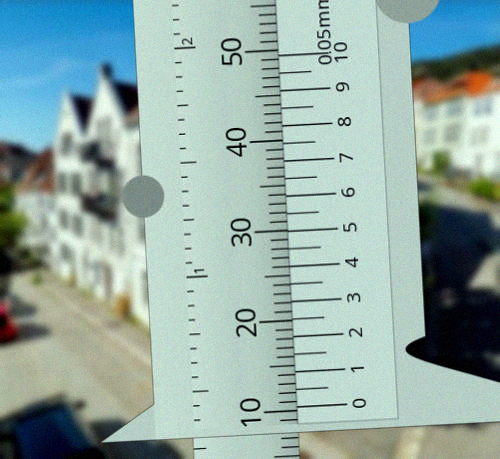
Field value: mm 10.4
